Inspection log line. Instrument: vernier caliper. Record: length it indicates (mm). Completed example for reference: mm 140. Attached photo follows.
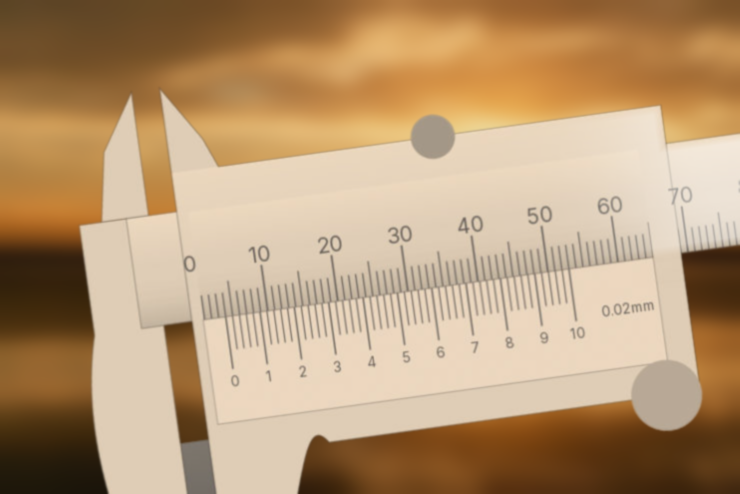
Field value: mm 4.0
